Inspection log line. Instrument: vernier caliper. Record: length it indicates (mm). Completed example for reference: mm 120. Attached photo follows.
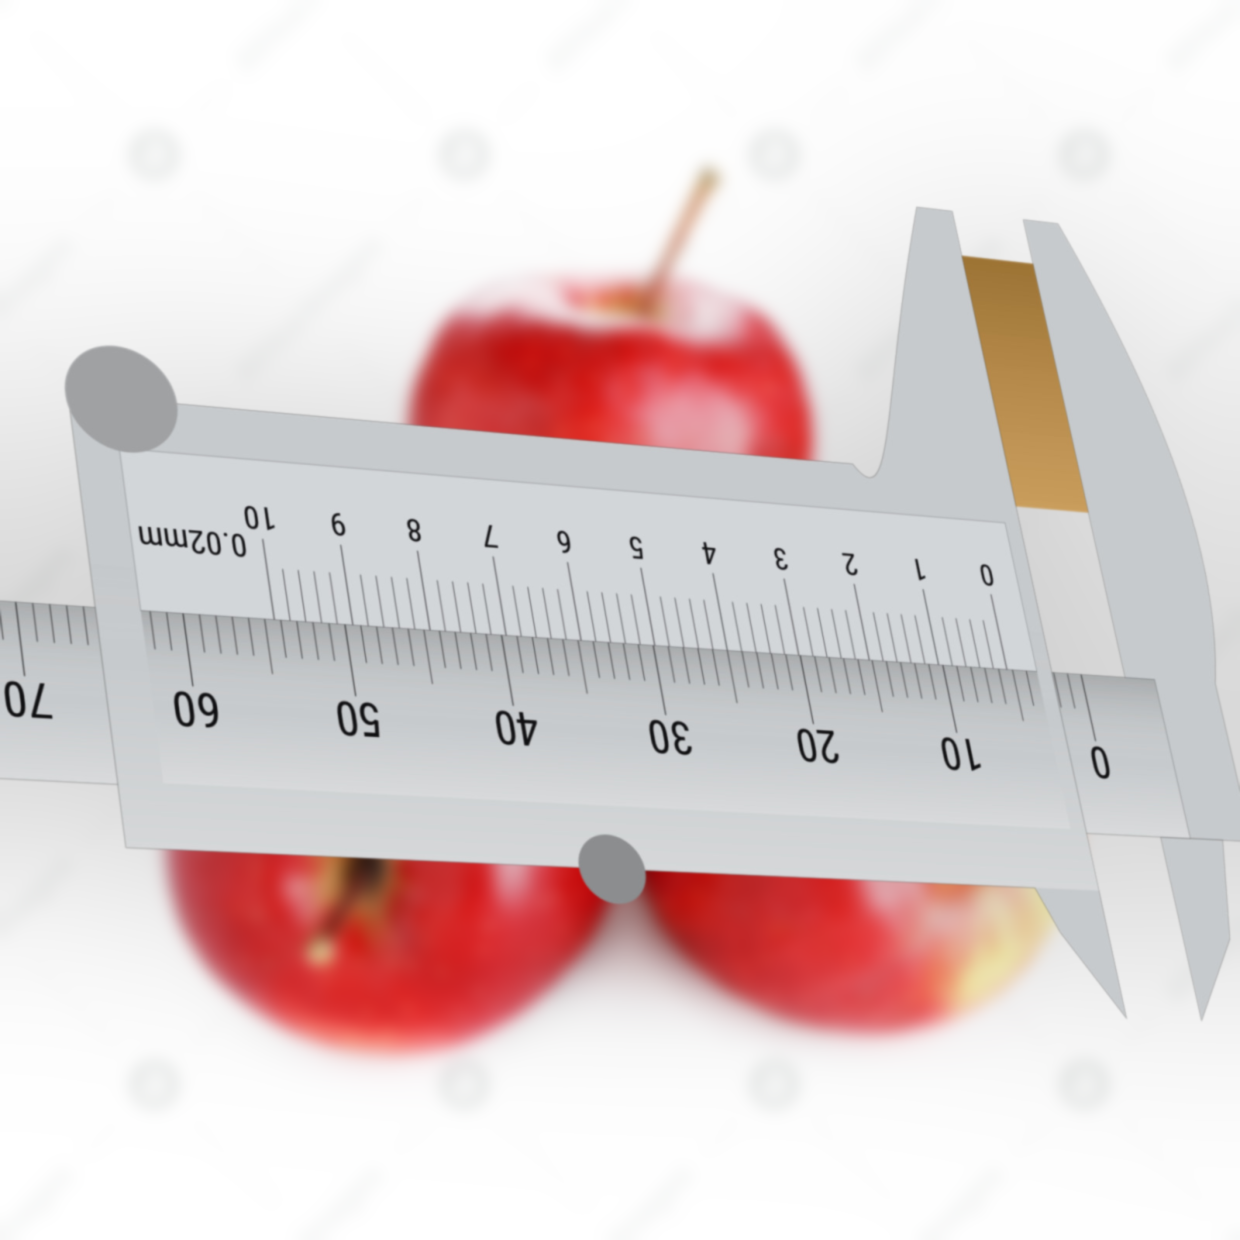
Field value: mm 5.4
